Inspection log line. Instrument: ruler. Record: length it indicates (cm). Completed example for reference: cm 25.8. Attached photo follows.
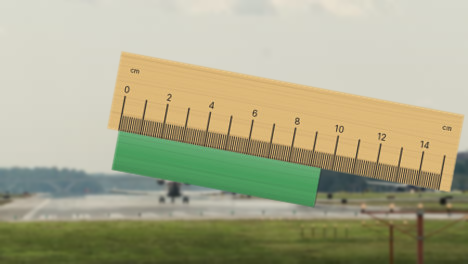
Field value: cm 9.5
